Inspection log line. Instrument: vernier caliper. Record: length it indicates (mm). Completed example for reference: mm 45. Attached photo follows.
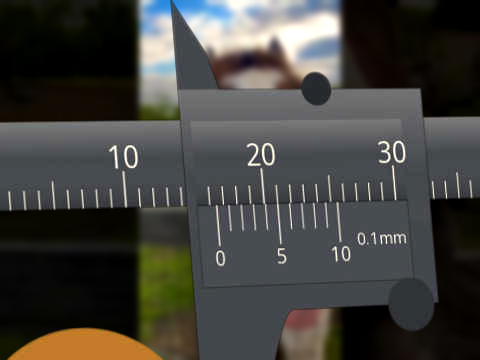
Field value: mm 16.5
